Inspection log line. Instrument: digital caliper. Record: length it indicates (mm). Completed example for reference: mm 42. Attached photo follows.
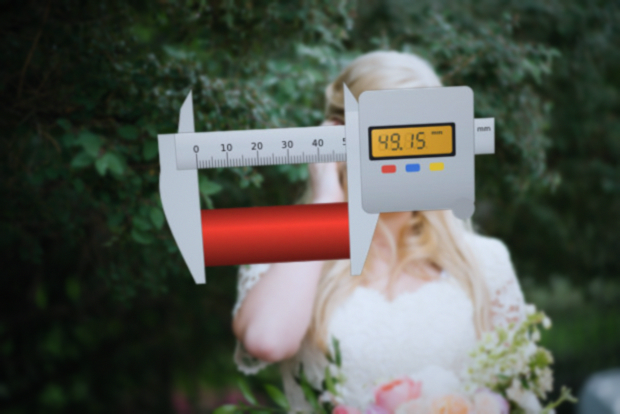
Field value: mm 49.15
